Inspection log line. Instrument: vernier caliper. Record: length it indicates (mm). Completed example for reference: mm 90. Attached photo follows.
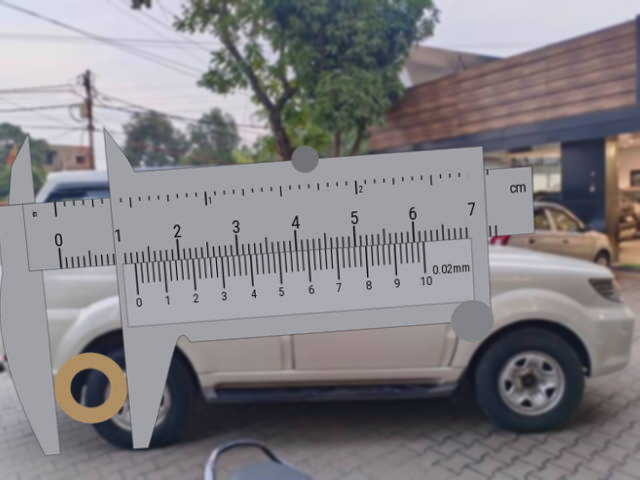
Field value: mm 12.6
